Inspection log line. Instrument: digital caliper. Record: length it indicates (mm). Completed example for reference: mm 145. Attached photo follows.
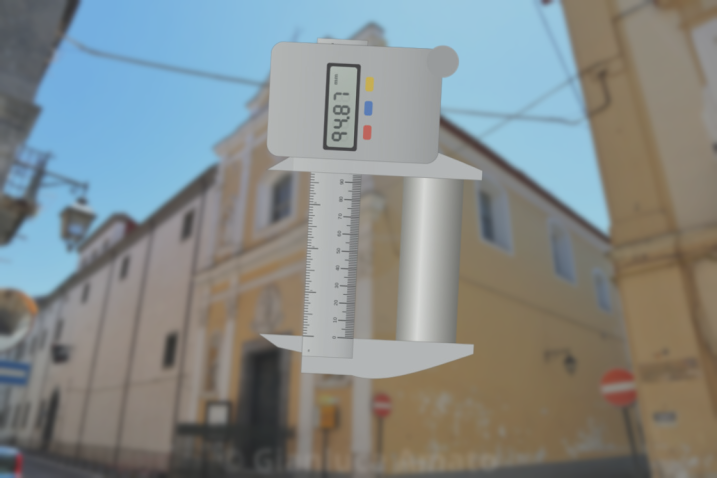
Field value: mm 94.87
